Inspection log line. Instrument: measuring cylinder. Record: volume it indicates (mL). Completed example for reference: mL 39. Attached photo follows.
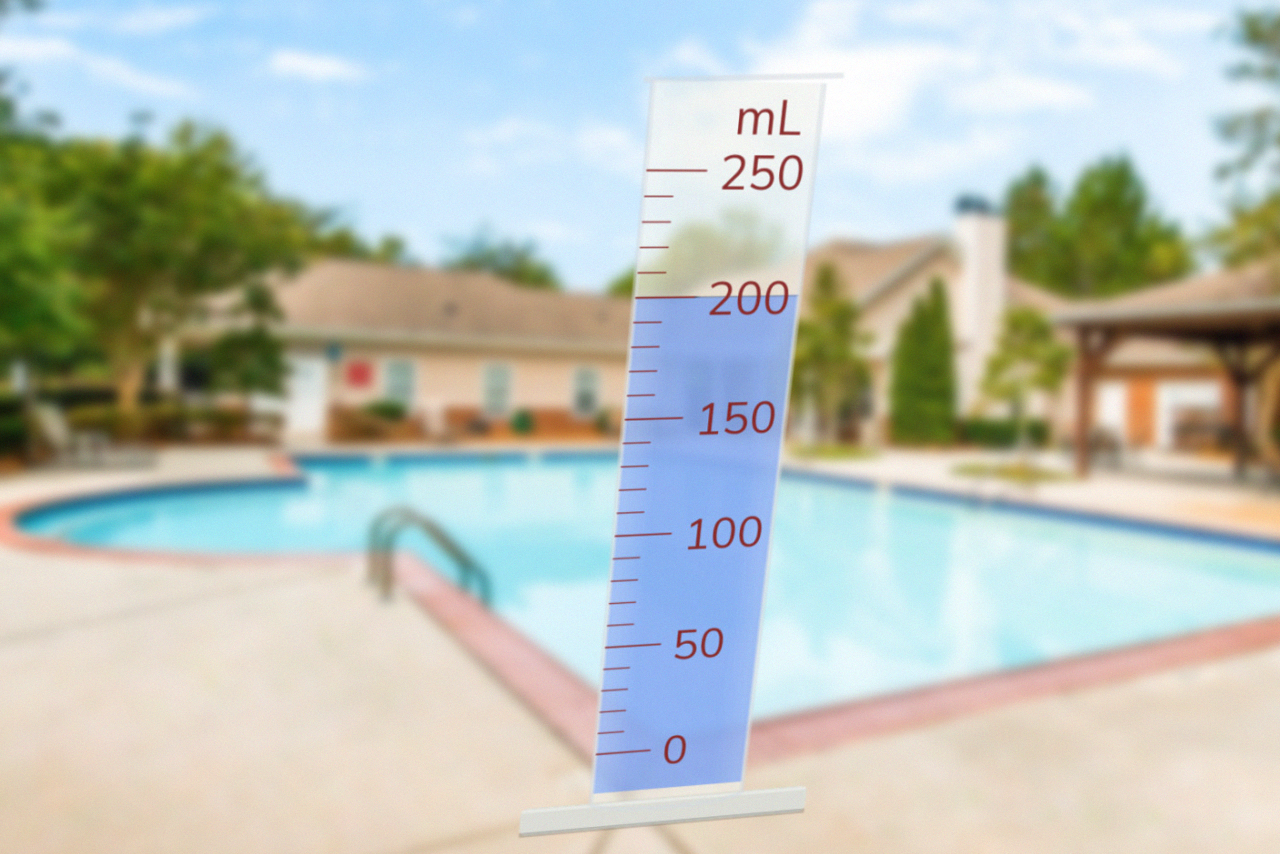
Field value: mL 200
